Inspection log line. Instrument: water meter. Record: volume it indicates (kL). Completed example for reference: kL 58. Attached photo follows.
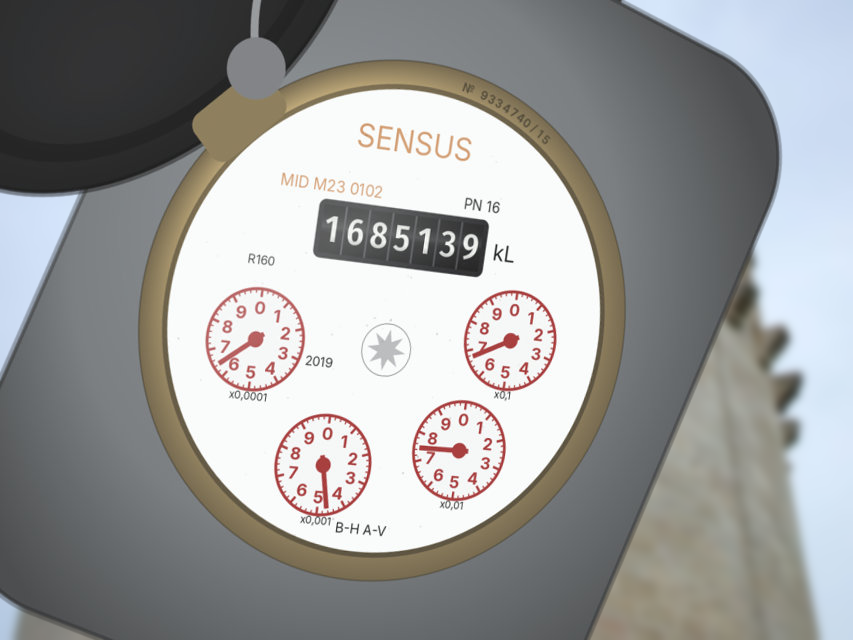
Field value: kL 1685139.6746
